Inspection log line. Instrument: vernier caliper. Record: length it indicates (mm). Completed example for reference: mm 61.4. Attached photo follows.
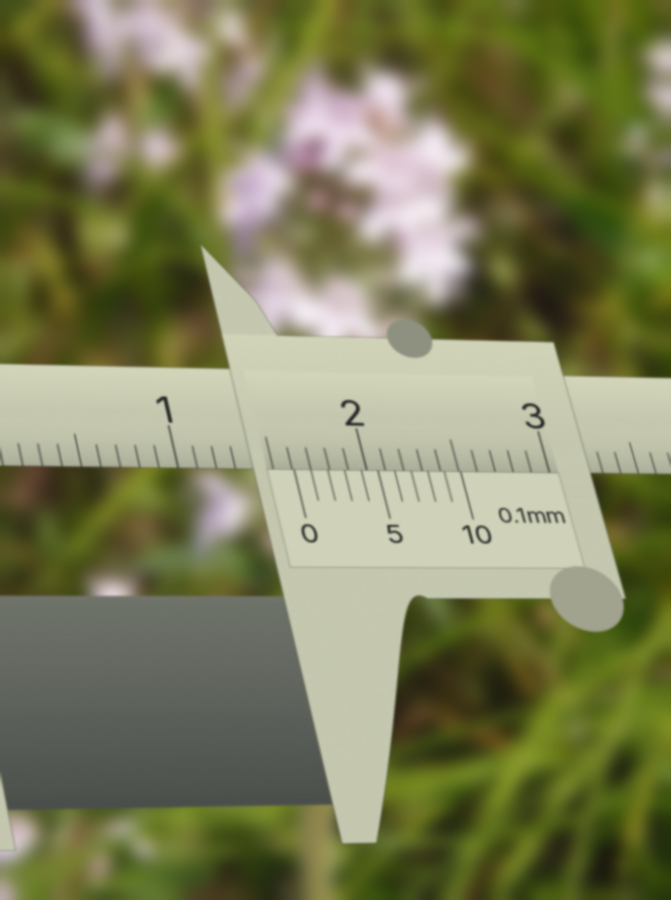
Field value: mm 16.1
